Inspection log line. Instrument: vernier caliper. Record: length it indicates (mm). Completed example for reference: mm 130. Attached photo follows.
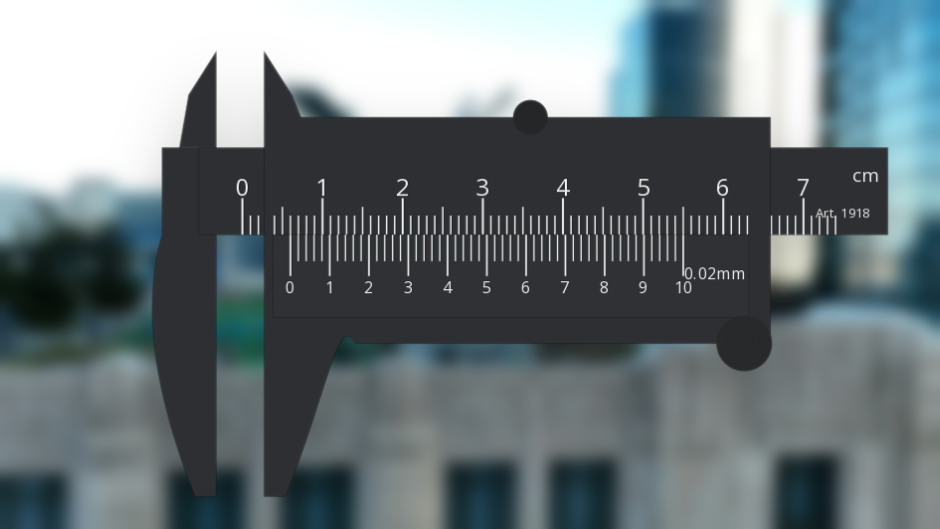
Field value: mm 6.0
